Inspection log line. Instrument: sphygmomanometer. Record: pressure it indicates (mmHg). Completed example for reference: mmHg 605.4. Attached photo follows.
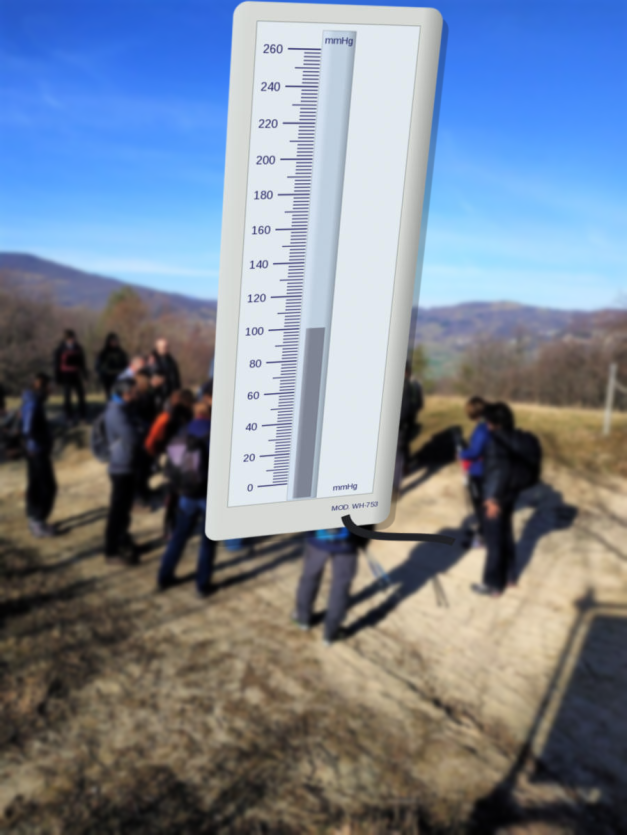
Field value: mmHg 100
